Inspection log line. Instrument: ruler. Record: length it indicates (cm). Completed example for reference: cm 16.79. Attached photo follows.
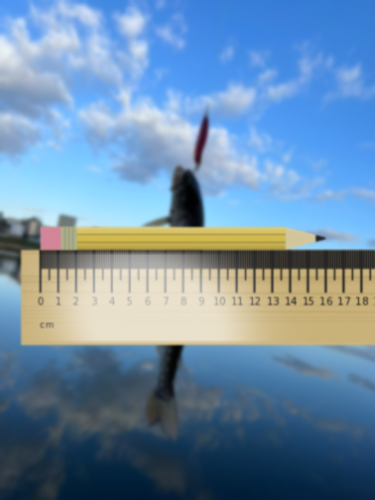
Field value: cm 16
